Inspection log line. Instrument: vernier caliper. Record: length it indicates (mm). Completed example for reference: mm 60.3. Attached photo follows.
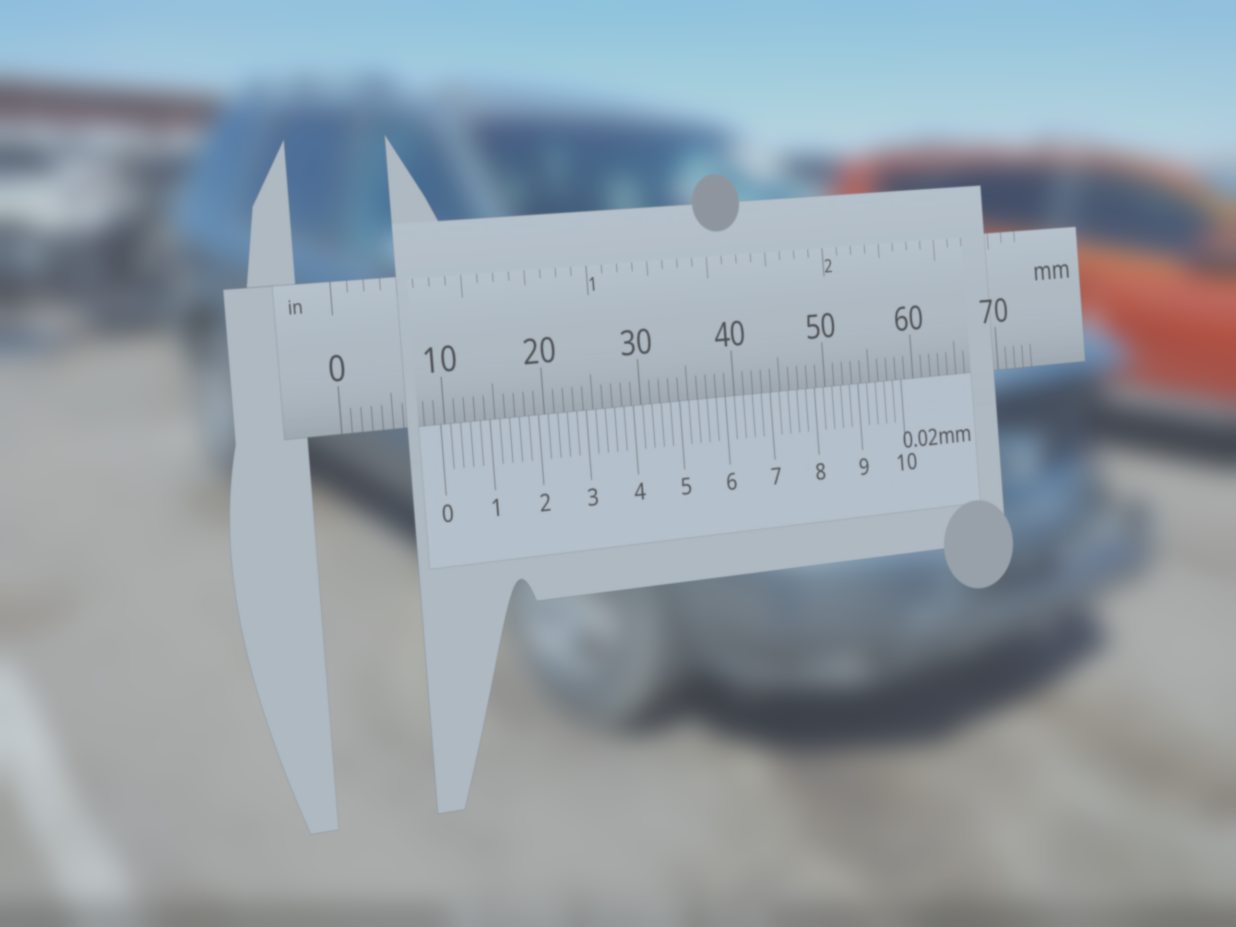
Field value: mm 9.6
